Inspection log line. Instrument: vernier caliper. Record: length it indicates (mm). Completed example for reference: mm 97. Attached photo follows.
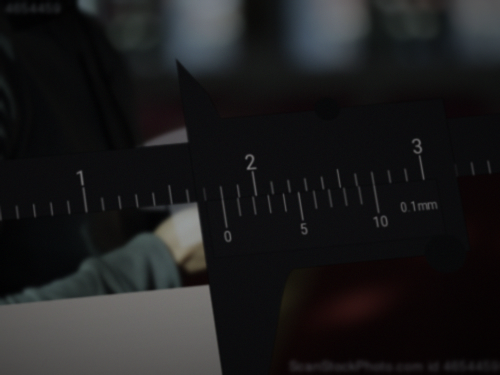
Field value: mm 18.0
